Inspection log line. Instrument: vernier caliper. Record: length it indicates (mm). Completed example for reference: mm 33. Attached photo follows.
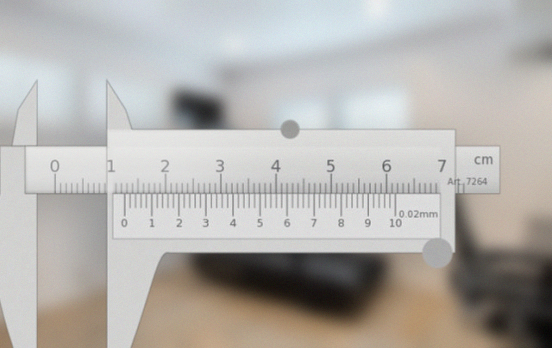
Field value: mm 12.6
